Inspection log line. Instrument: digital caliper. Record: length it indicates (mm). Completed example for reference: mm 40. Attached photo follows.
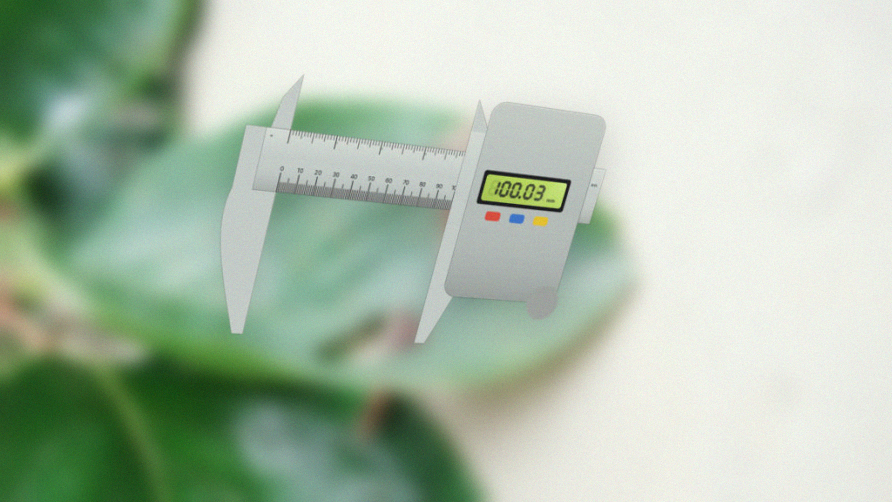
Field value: mm 100.03
